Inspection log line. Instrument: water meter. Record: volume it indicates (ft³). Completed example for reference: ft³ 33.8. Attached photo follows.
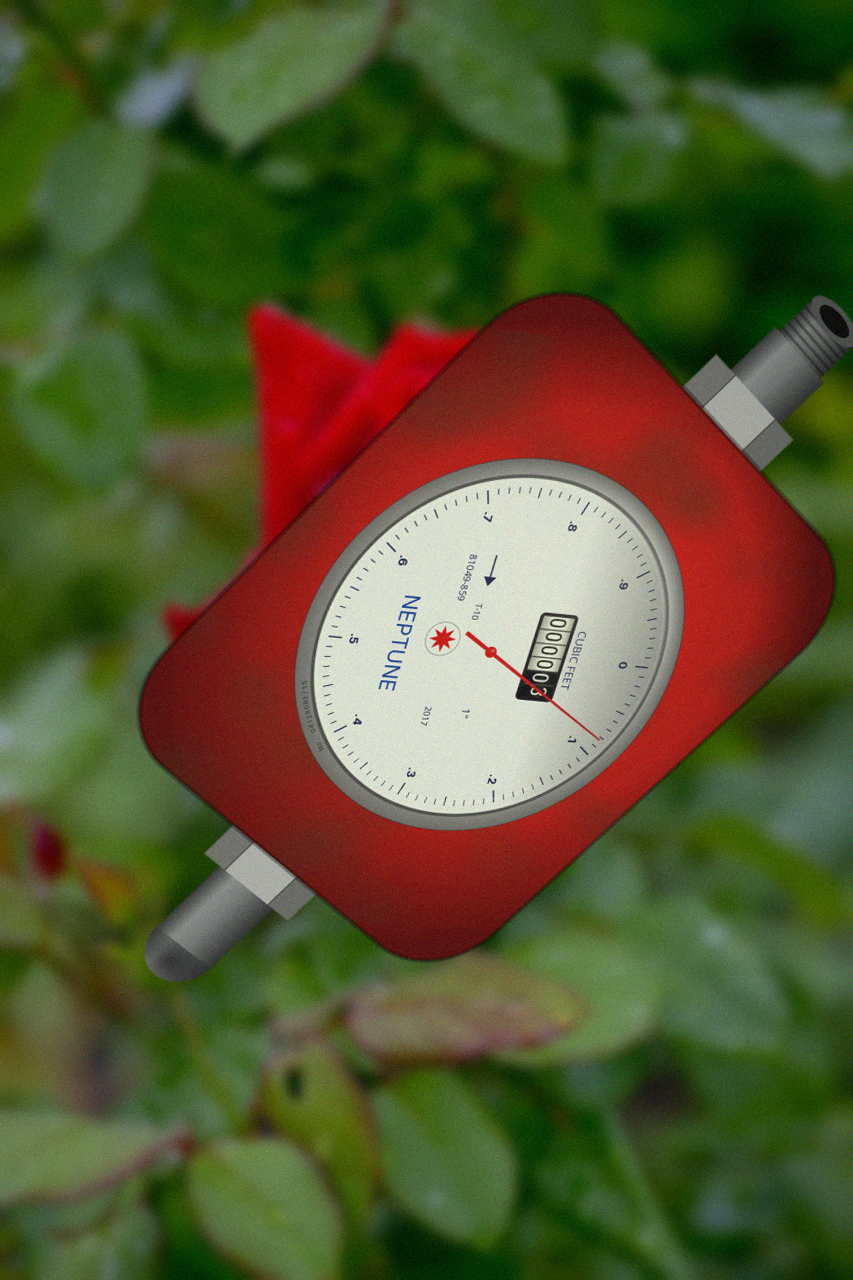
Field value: ft³ 3.08
